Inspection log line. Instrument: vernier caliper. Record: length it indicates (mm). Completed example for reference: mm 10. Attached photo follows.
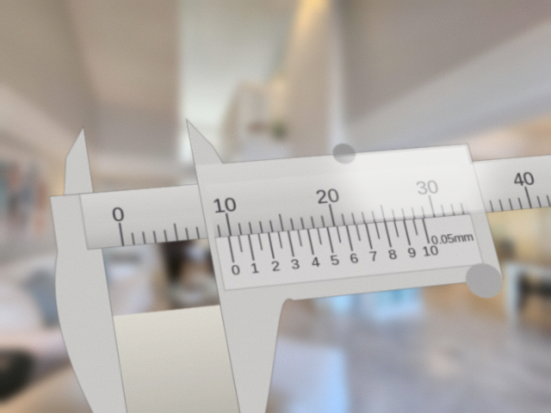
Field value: mm 9.8
